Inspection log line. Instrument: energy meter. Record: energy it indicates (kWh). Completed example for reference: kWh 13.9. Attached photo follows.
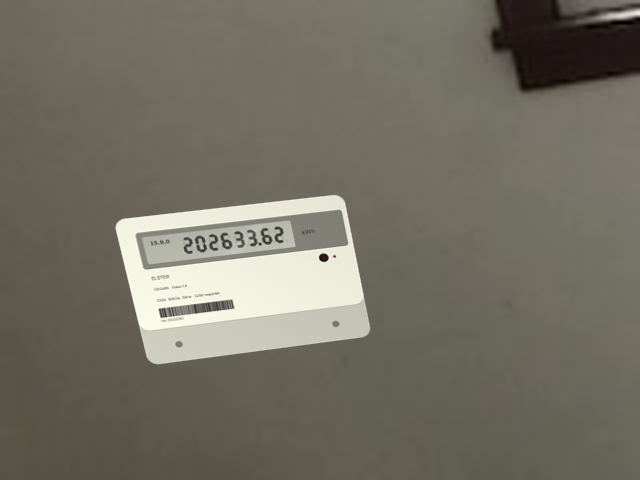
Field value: kWh 202633.62
